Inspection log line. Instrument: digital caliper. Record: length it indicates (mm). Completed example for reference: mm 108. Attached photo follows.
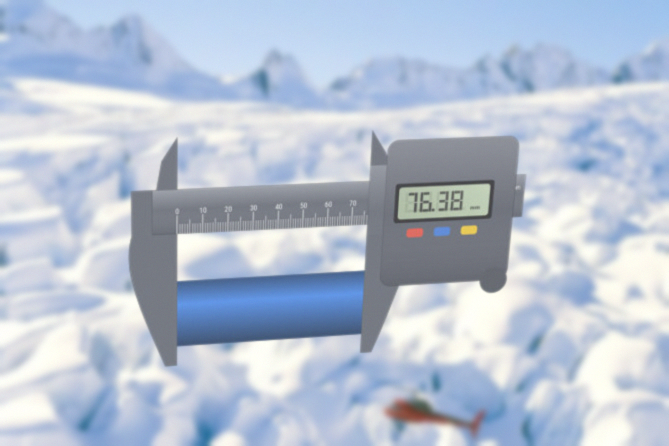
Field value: mm 76.38
